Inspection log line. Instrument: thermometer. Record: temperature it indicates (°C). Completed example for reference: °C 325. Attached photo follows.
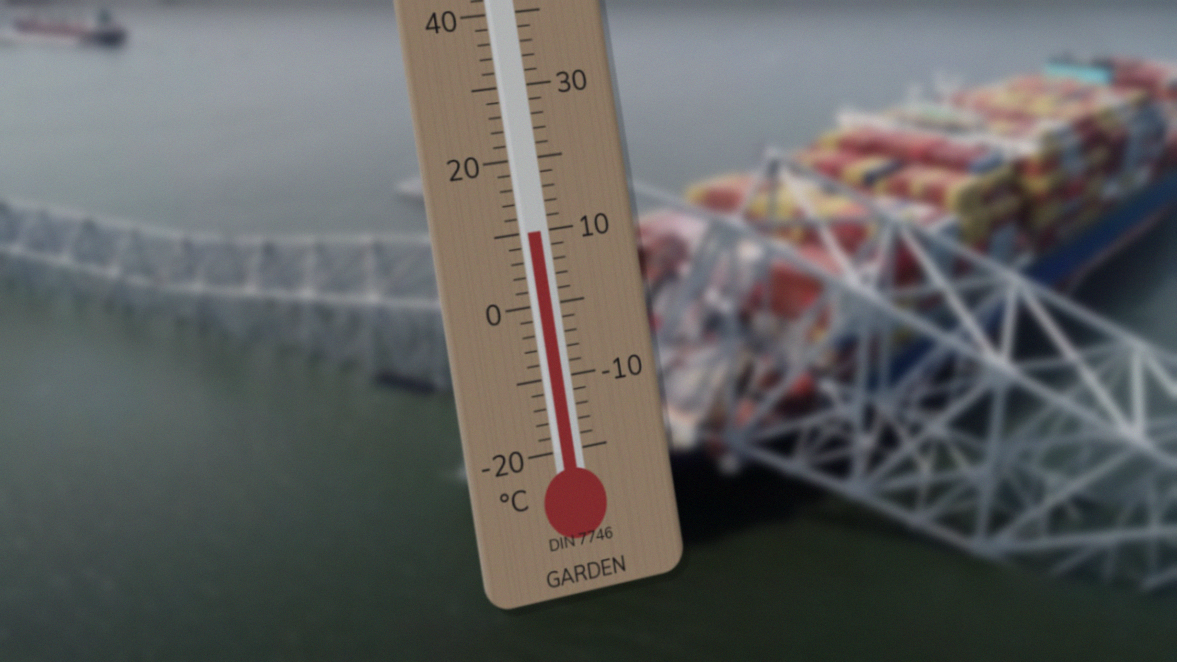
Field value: °C 10
